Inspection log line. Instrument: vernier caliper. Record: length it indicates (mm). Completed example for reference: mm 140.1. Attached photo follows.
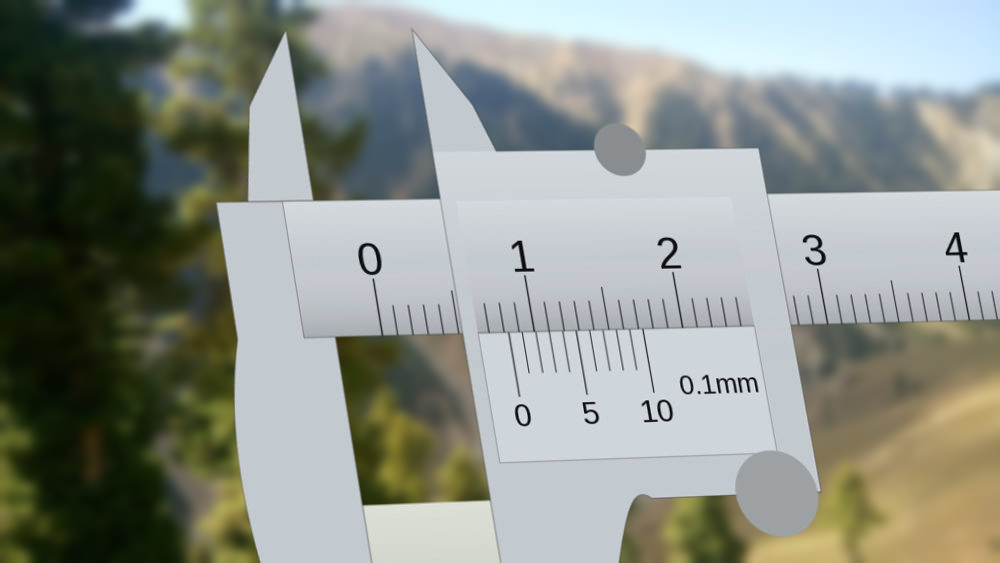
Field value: mm 8.3
